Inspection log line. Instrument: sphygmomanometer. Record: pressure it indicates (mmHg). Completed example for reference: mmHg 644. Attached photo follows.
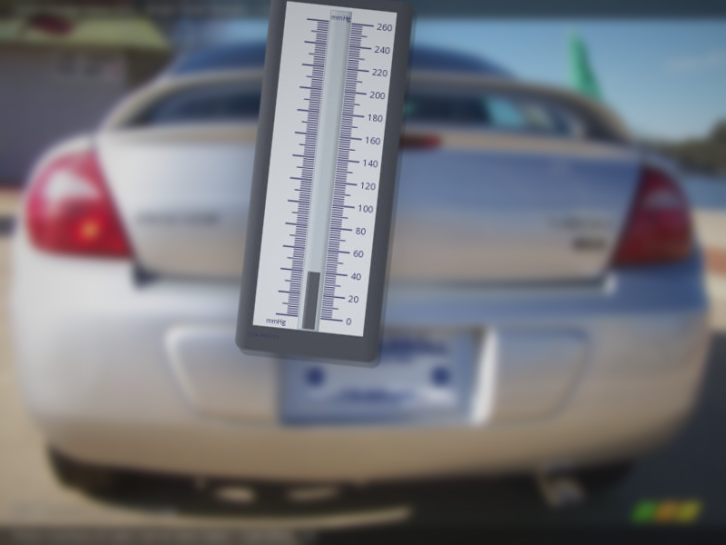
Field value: mmHg 40
